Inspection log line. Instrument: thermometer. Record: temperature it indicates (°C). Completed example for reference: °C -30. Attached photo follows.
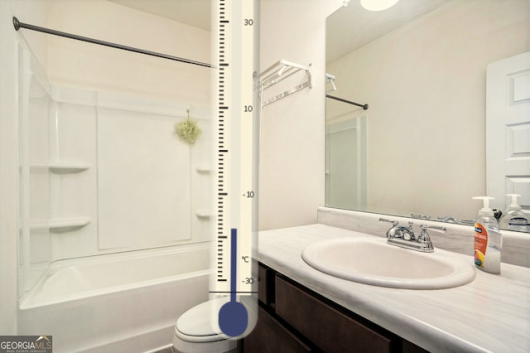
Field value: °C -18
